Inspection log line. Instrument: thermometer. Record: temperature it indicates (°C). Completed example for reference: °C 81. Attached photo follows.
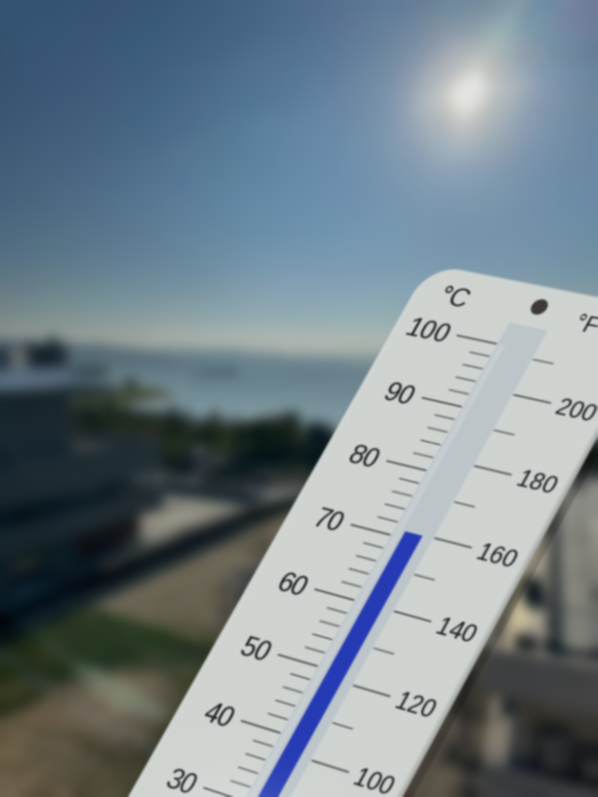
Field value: °C 71
